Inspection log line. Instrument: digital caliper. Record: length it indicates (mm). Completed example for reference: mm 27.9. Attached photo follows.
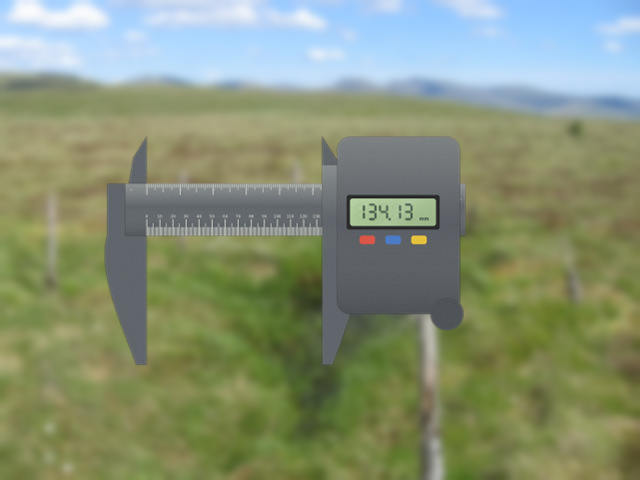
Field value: mm 134.13
